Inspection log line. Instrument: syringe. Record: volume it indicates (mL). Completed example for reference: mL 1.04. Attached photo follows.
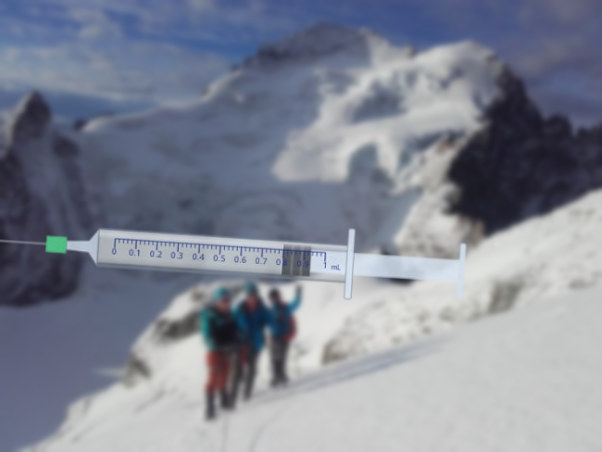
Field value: mL 0.8
